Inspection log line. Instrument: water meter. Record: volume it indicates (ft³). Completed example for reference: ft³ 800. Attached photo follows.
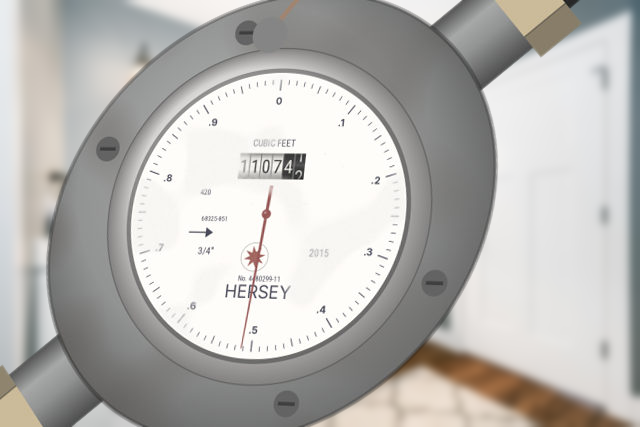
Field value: ft³ 110741.51
